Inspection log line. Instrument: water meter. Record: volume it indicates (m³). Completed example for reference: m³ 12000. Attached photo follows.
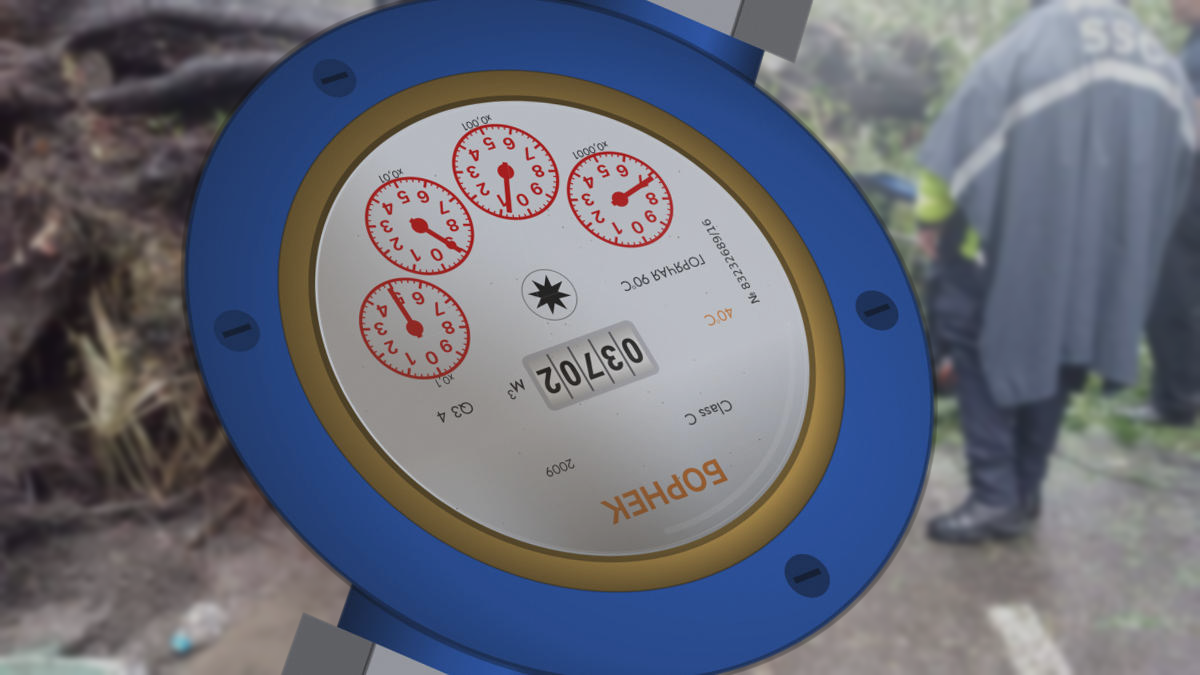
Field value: m³ 3702.4907
